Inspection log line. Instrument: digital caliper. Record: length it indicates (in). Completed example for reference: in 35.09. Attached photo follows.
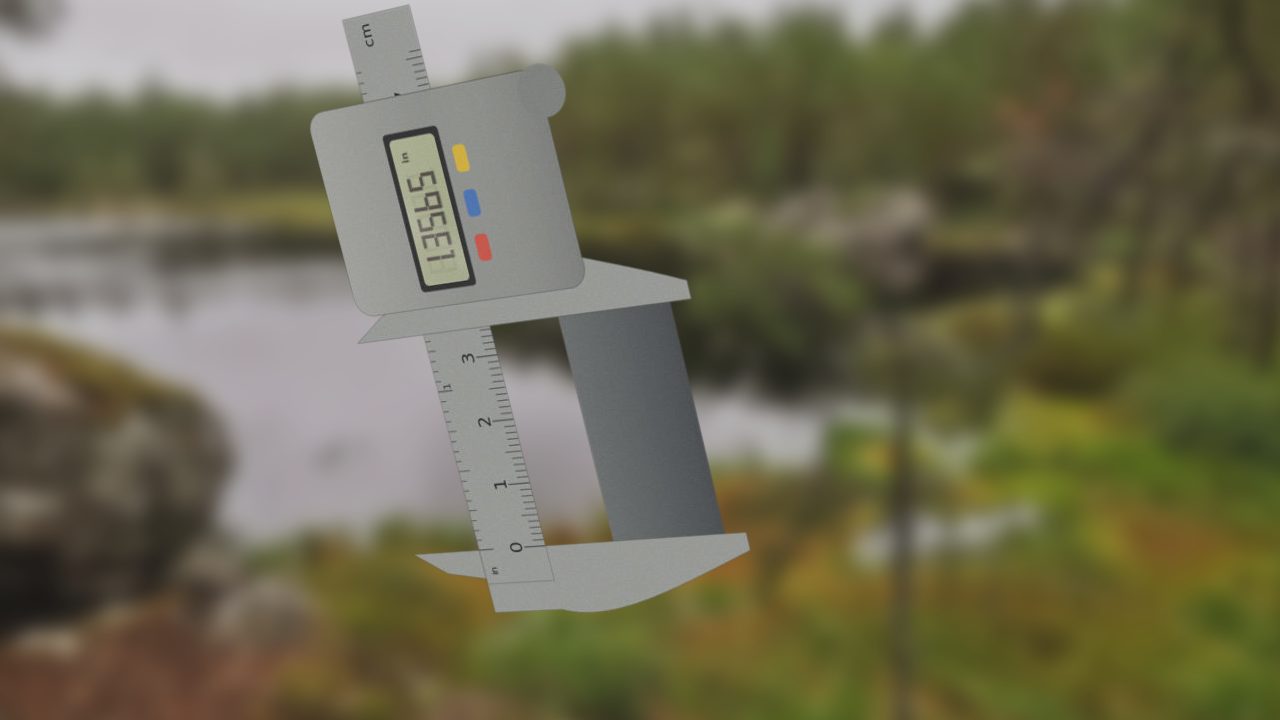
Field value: in 1.3565
